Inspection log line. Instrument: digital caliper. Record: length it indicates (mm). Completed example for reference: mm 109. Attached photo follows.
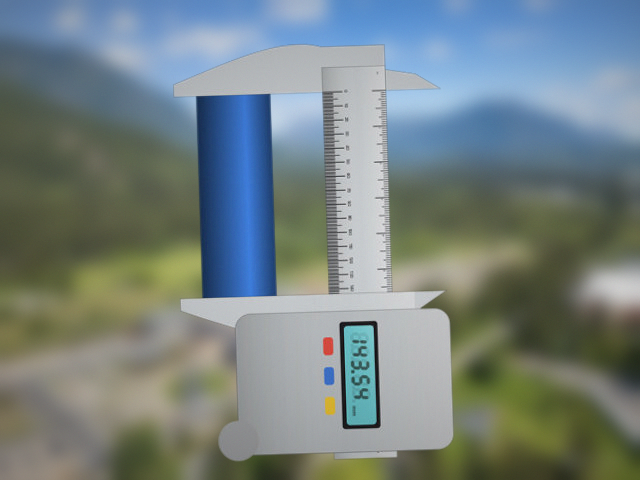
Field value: mm 143.54
